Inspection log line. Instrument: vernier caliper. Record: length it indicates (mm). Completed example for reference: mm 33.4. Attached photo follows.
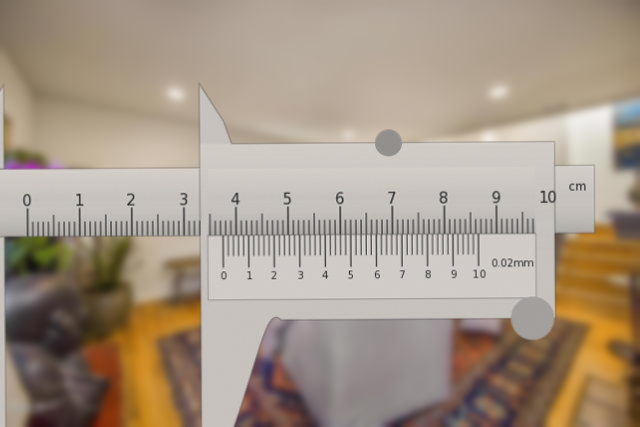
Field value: mm 37.5
